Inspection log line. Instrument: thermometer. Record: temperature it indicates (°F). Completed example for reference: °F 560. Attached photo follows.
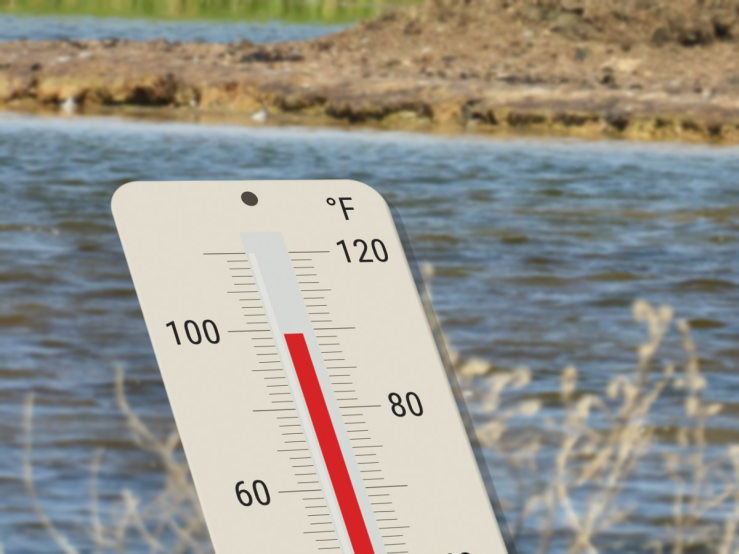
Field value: °F 99
